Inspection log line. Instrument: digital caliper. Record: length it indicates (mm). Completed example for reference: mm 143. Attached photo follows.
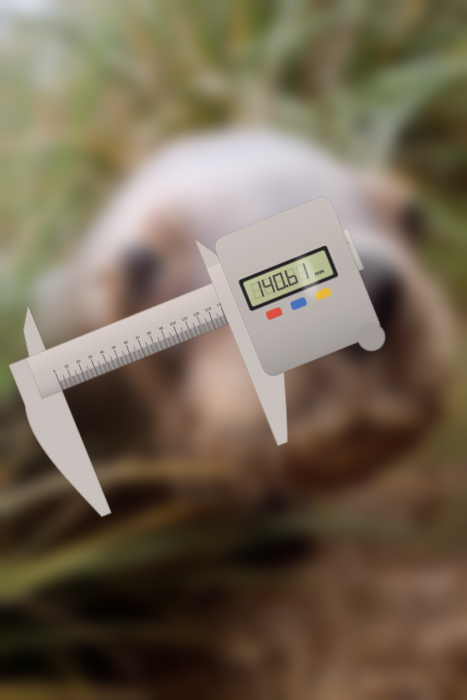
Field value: mm 140.61
